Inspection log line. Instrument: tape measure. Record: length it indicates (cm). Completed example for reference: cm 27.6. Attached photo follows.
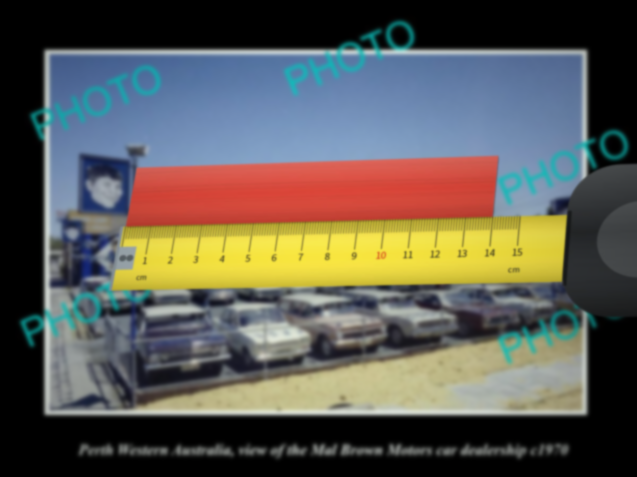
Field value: cm 14
